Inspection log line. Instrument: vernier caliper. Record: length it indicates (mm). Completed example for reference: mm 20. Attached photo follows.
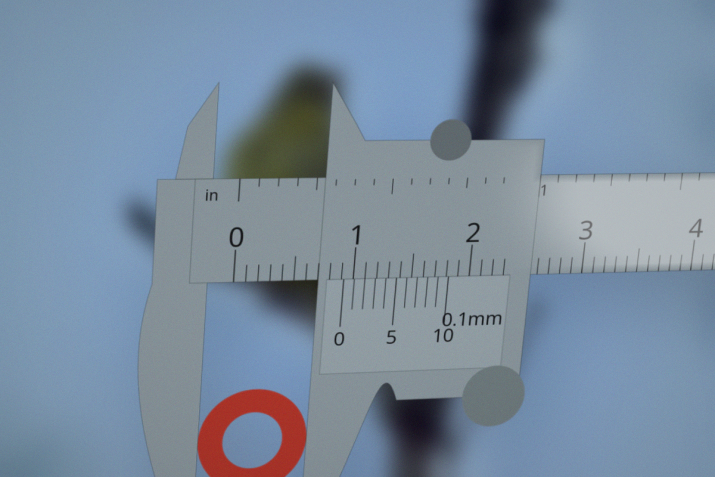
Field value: mm 9.2
